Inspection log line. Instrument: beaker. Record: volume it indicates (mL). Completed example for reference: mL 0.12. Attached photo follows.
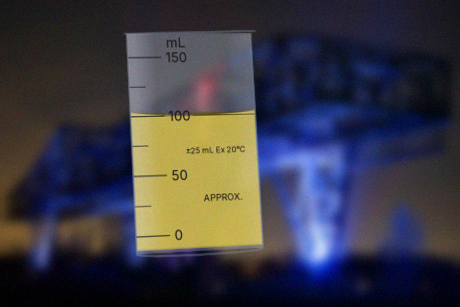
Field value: mL 100
